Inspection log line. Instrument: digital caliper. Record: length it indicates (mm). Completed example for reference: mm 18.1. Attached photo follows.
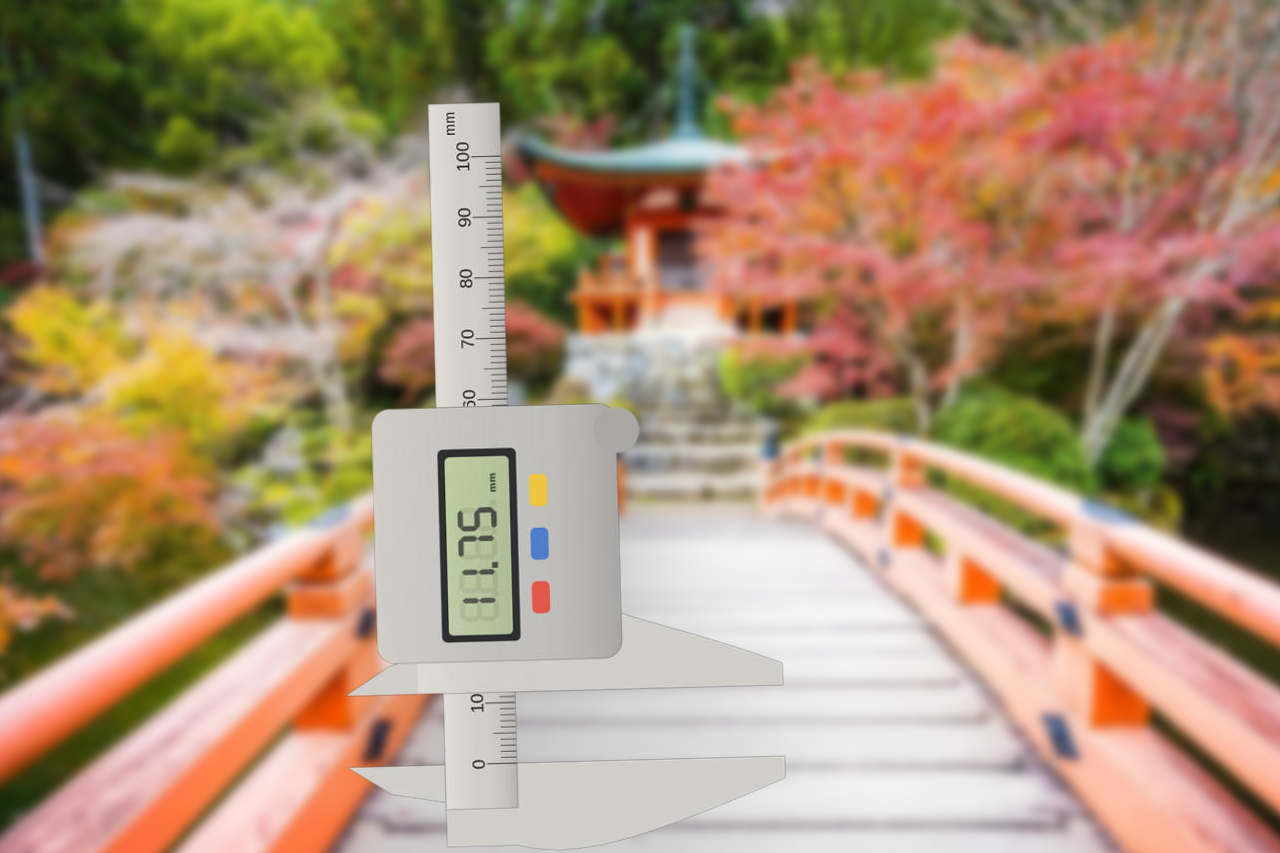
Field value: mm 11.75
